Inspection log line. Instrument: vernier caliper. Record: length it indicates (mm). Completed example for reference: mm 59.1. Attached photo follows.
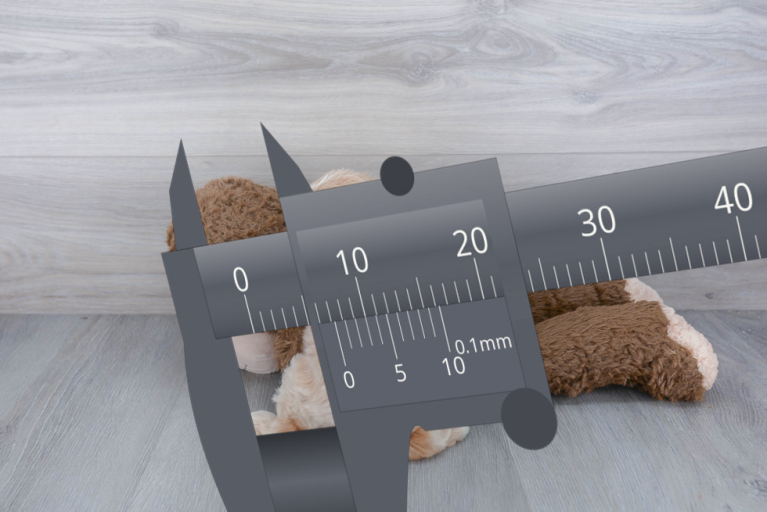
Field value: mm 7.3
